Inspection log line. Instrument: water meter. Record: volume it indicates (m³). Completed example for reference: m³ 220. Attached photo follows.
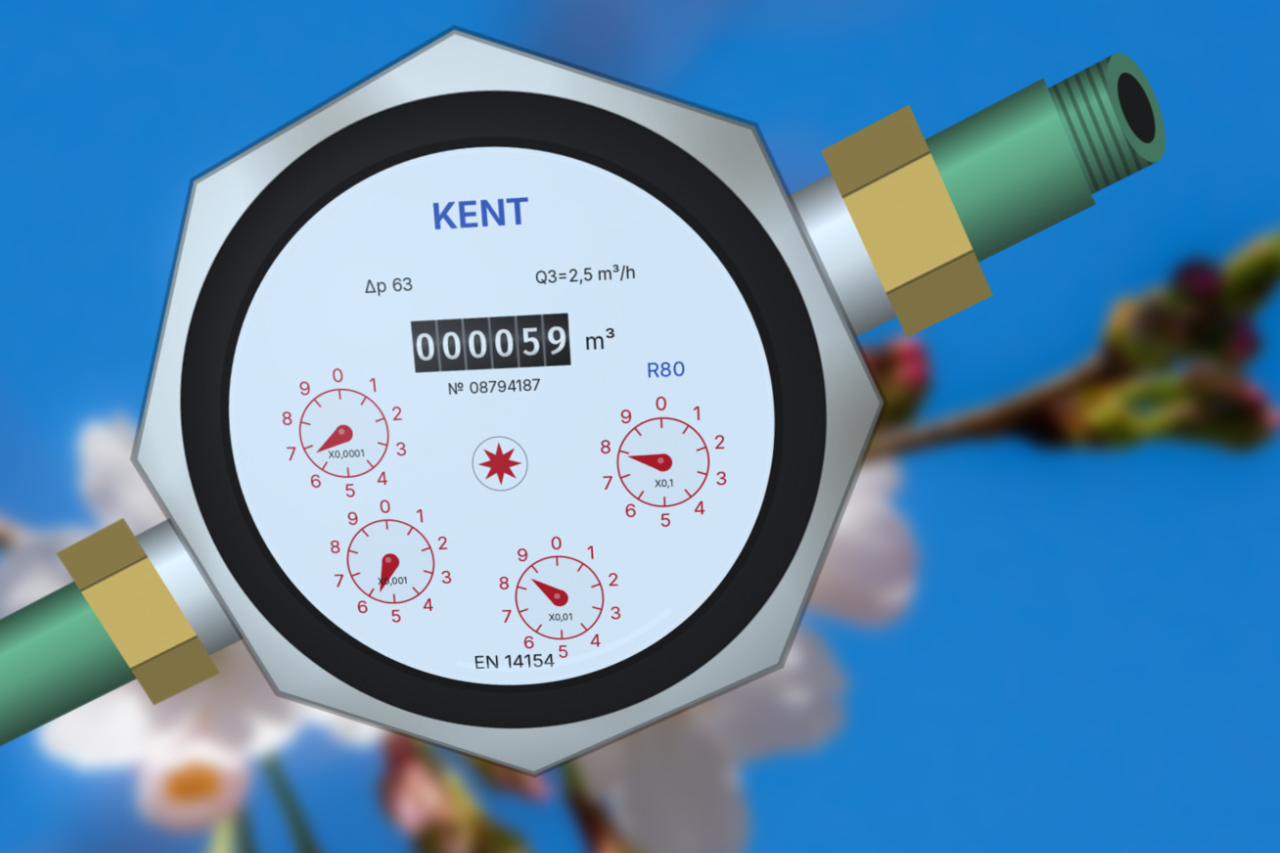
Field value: m³ 59.7856
